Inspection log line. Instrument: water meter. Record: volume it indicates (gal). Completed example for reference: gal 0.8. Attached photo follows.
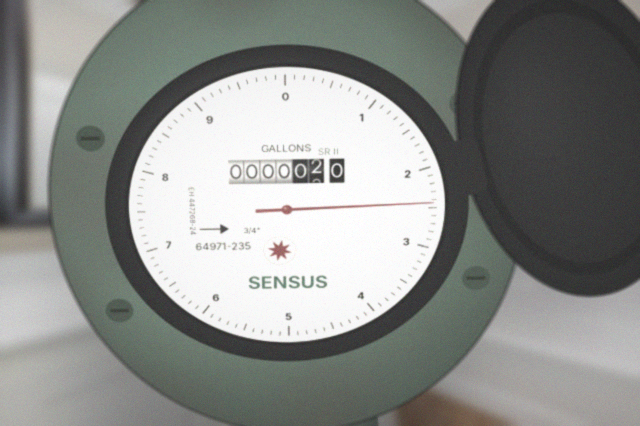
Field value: gal 22.4
